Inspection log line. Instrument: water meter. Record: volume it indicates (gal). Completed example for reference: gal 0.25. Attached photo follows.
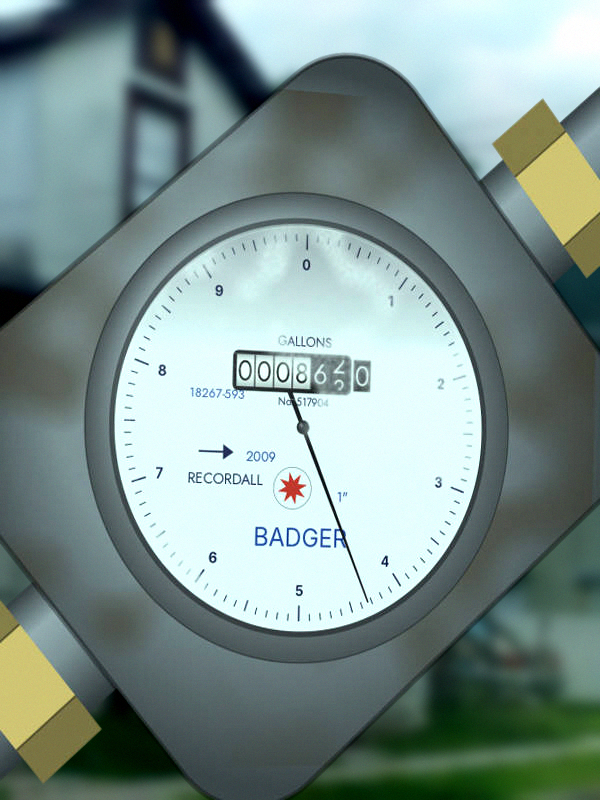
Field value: gal 8624.3
